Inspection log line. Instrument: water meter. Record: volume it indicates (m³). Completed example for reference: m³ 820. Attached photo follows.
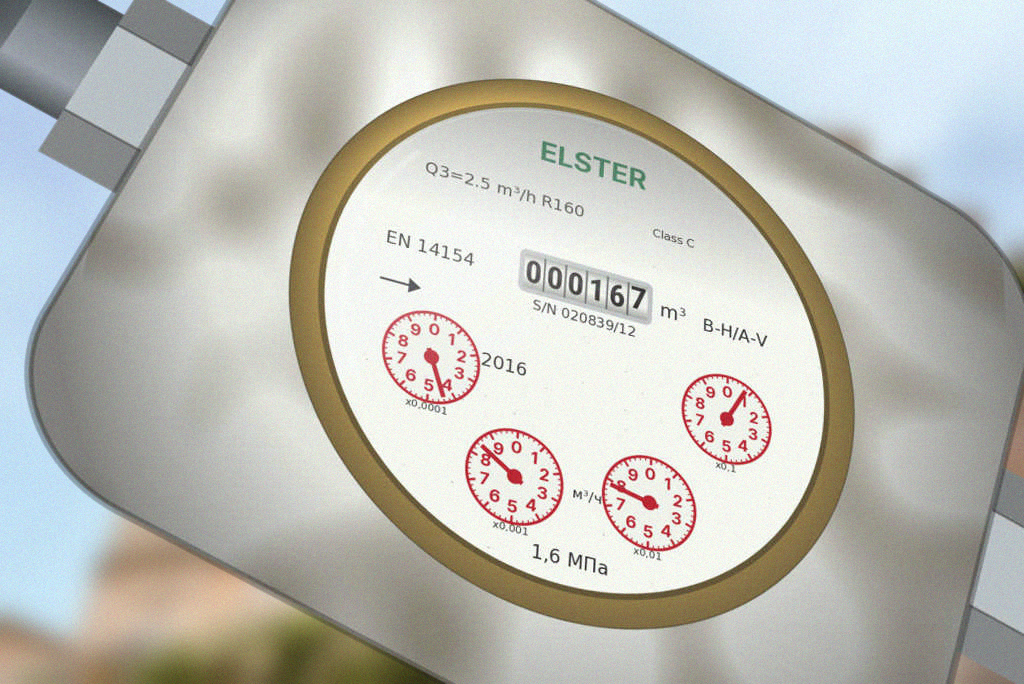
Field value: m³ 167.0784
